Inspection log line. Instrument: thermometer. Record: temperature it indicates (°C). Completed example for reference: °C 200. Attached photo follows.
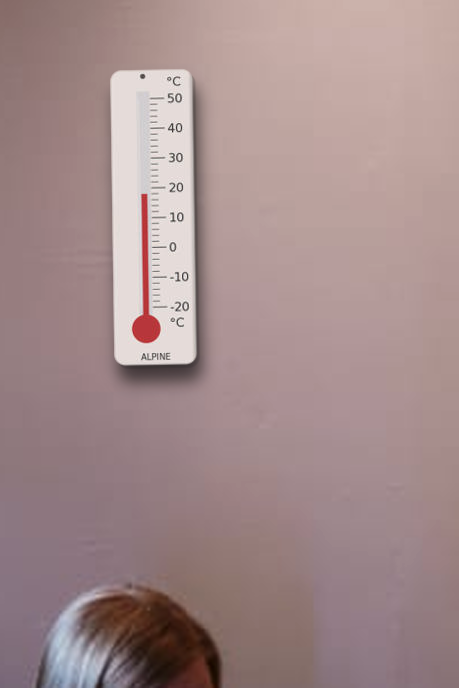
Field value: °C 18
